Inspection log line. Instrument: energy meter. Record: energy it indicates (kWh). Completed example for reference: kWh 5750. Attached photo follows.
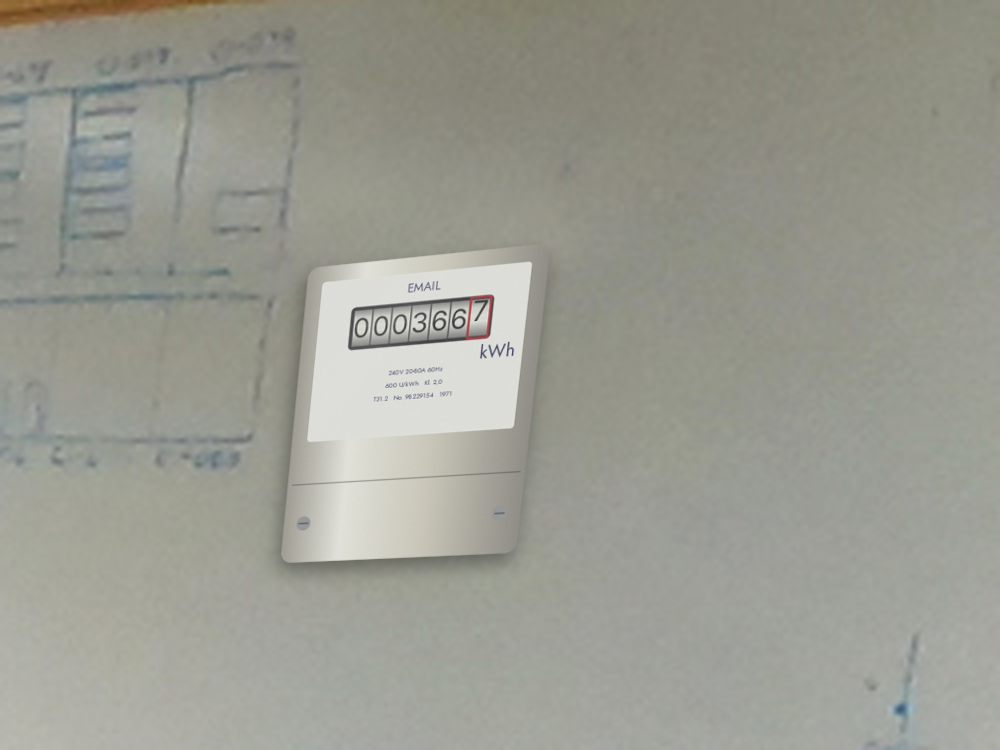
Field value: kWh 366.7
